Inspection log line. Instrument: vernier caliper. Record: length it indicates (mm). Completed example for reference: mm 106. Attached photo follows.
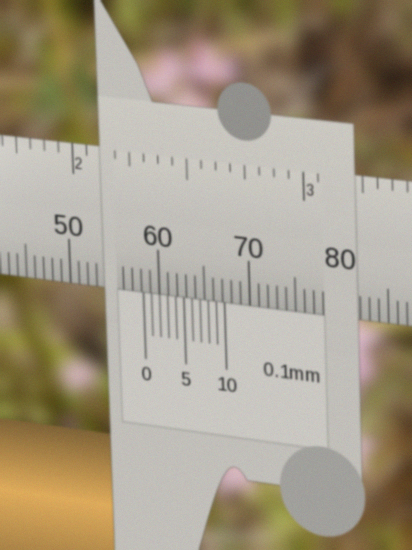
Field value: mm 58.2
